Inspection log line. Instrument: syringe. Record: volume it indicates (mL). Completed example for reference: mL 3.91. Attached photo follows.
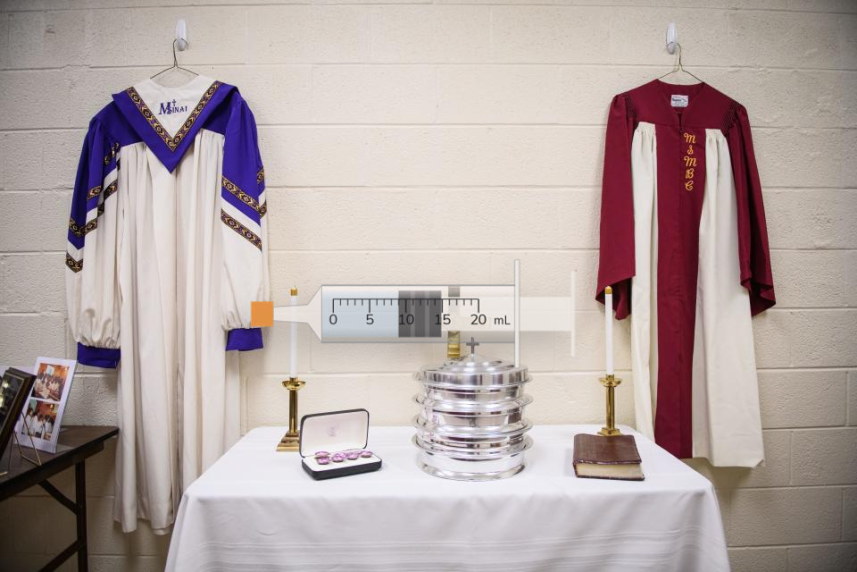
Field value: mL 9
